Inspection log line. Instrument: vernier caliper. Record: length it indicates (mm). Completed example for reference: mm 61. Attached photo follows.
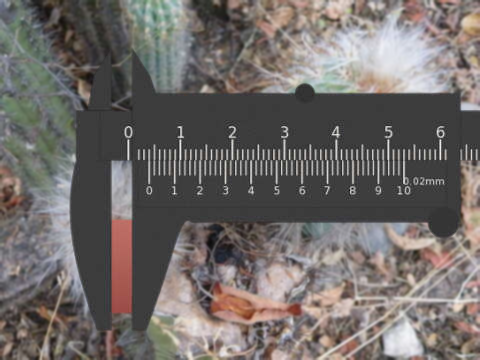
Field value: mm 4.0
